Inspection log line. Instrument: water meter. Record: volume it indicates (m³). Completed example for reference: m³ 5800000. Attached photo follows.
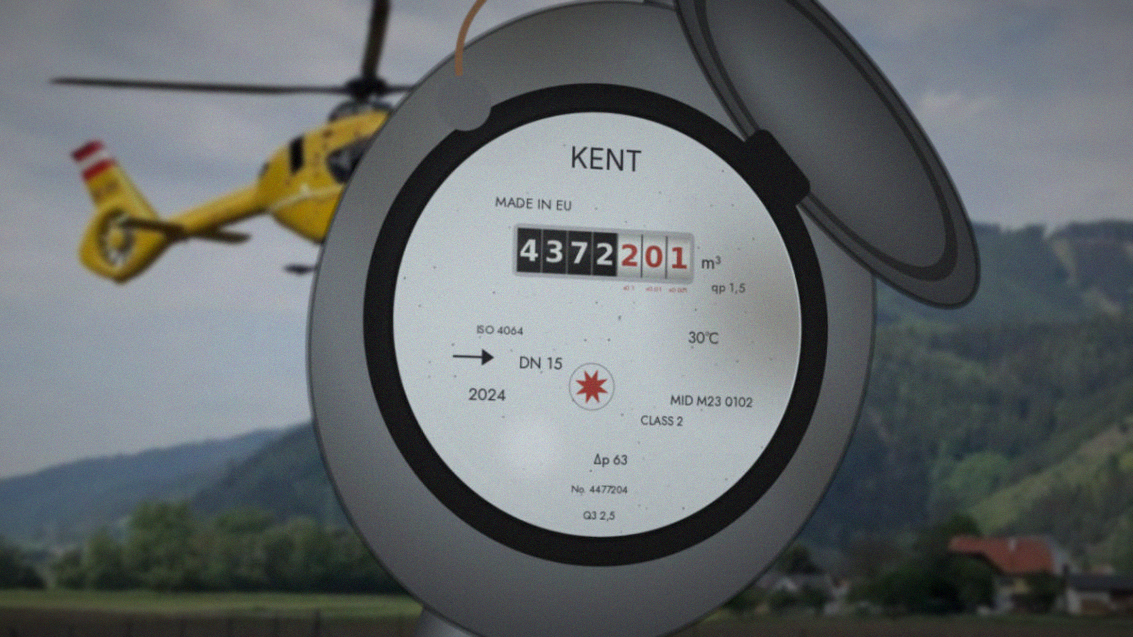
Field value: m³ 4372.201
